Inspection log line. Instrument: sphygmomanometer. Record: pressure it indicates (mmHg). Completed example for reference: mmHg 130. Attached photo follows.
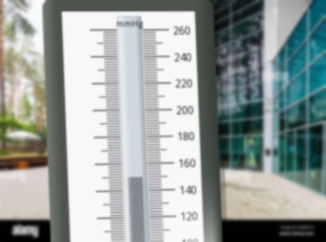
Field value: mmHg 150
